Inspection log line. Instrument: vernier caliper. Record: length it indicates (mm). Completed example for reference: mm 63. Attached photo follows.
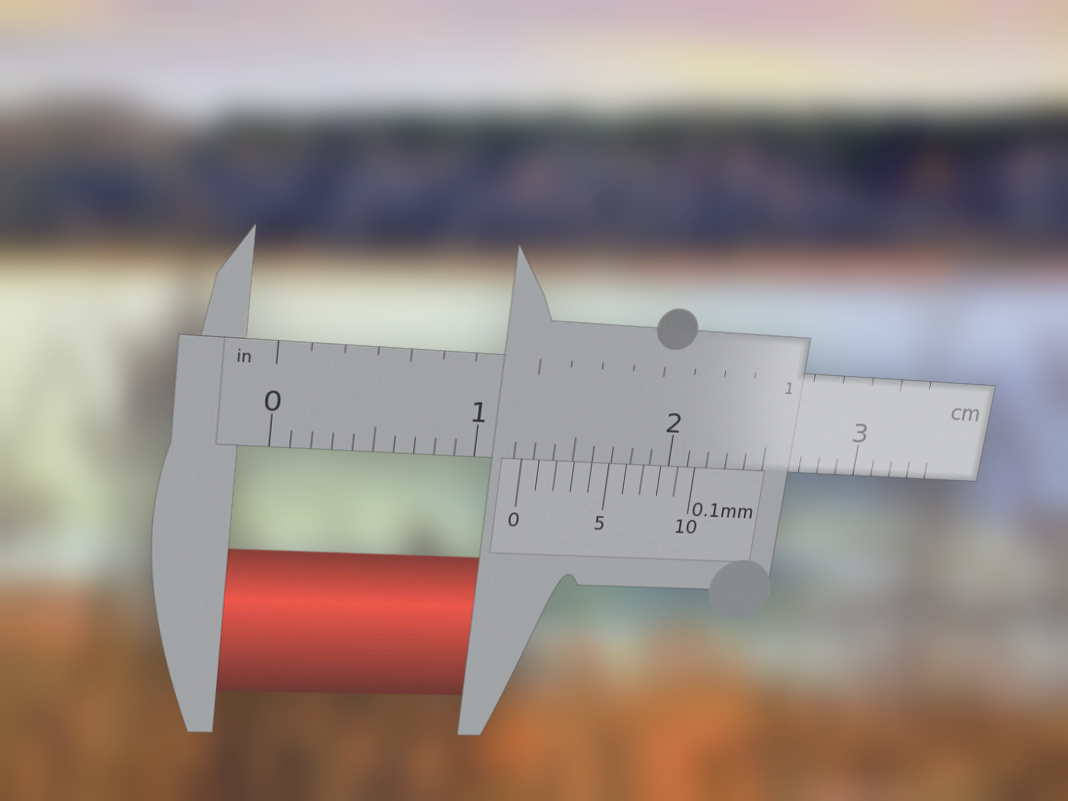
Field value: mm 12.4
